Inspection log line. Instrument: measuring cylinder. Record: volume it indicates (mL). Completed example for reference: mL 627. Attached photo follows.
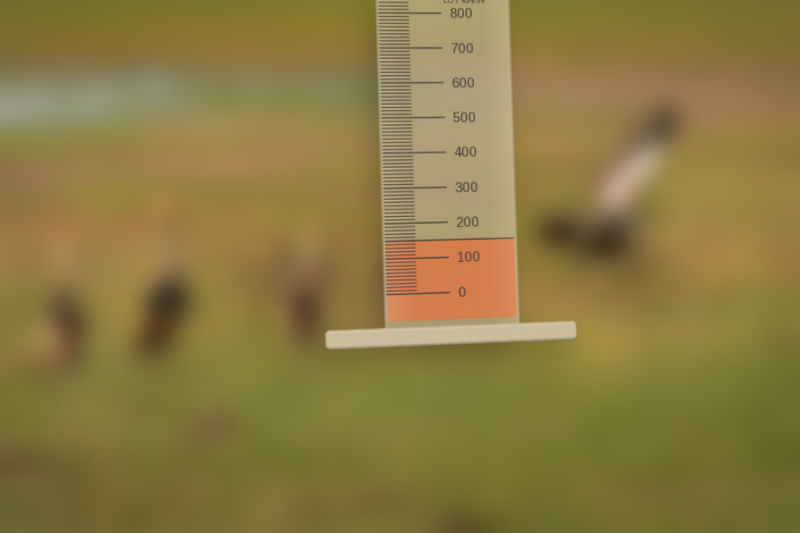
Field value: mL 150
